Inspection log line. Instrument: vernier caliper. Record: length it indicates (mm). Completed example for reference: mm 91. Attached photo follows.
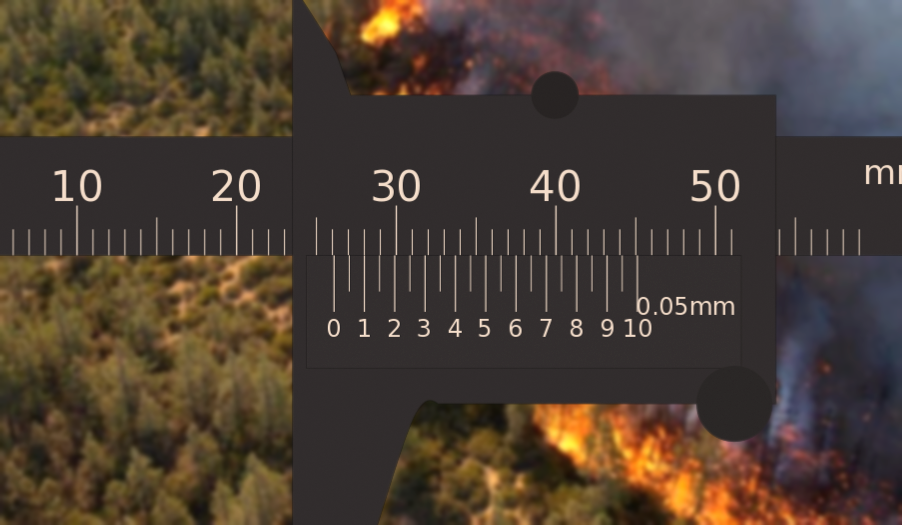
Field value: mm 26.1
